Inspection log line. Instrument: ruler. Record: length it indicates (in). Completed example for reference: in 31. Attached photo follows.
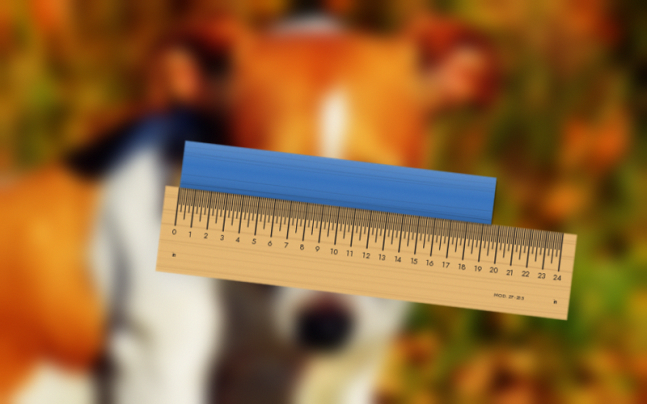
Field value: in 19.5
